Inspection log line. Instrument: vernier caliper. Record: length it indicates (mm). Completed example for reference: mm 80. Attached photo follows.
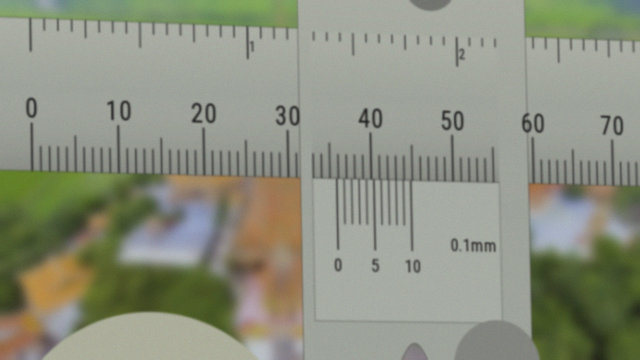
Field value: mm 35.8
